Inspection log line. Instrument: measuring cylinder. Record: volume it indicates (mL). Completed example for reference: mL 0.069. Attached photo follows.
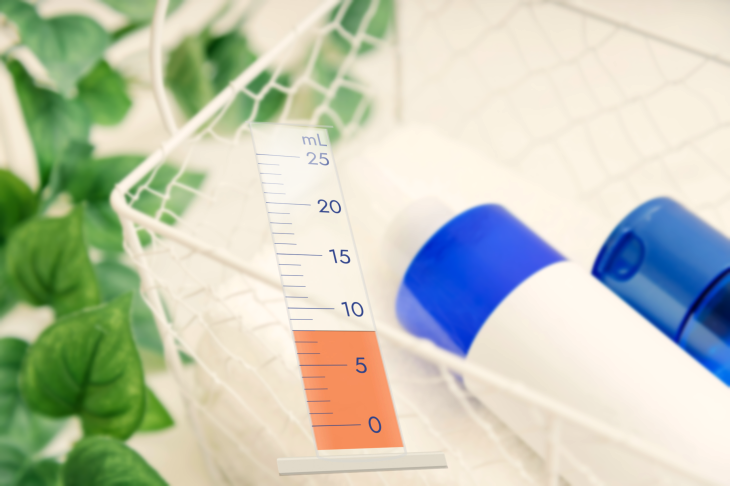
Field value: mL 8
